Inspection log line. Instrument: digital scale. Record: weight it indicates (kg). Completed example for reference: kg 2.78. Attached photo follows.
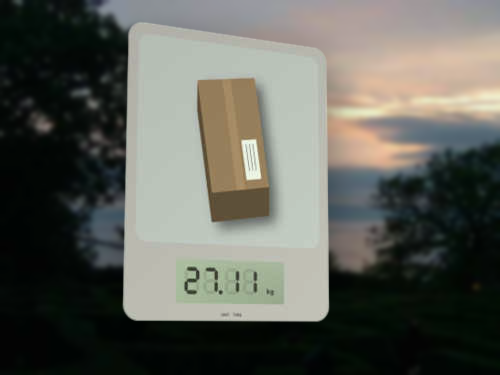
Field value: kg 27.11
